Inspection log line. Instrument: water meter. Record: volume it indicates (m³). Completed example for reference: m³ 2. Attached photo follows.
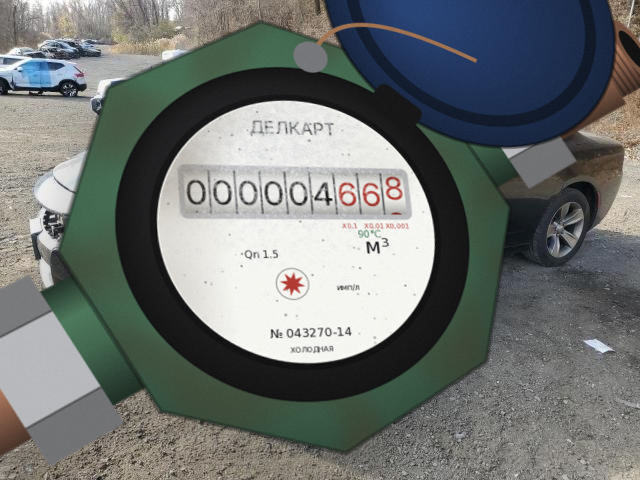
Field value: m³ 4.668
